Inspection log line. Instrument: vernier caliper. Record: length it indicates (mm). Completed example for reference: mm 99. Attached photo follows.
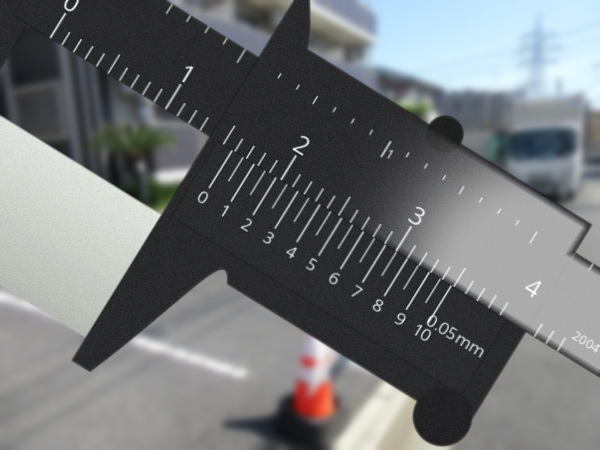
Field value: mm 15.8
